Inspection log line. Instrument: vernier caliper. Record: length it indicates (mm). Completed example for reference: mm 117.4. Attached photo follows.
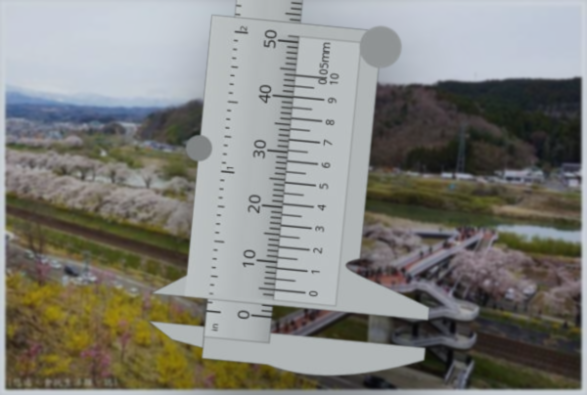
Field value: mm 5.0
